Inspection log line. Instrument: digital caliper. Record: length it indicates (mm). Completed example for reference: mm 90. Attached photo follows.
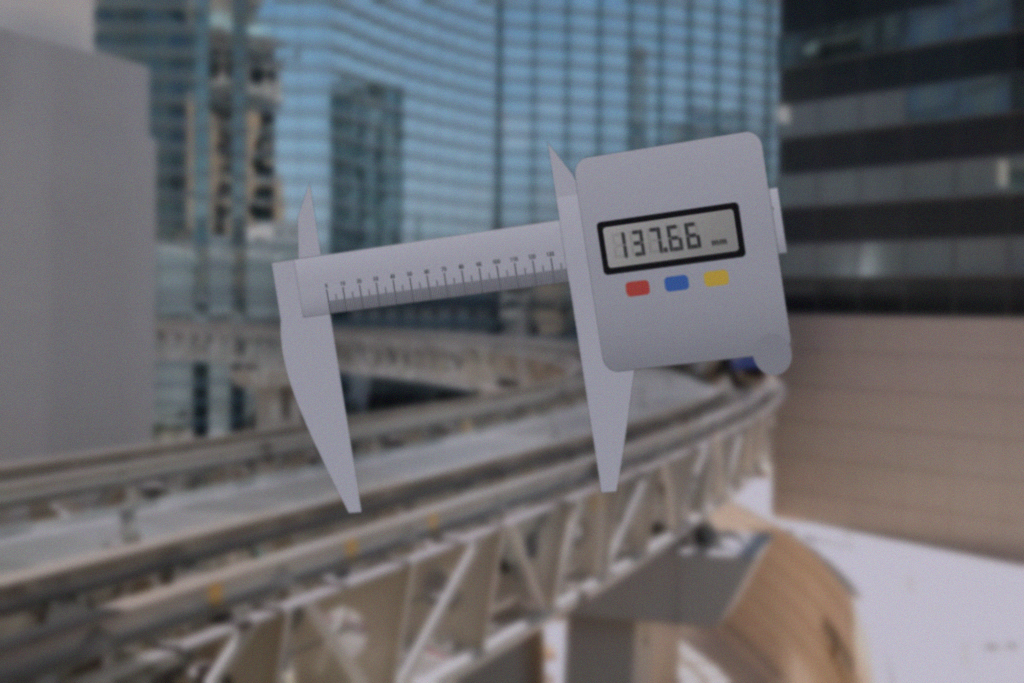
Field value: mm 137.66
